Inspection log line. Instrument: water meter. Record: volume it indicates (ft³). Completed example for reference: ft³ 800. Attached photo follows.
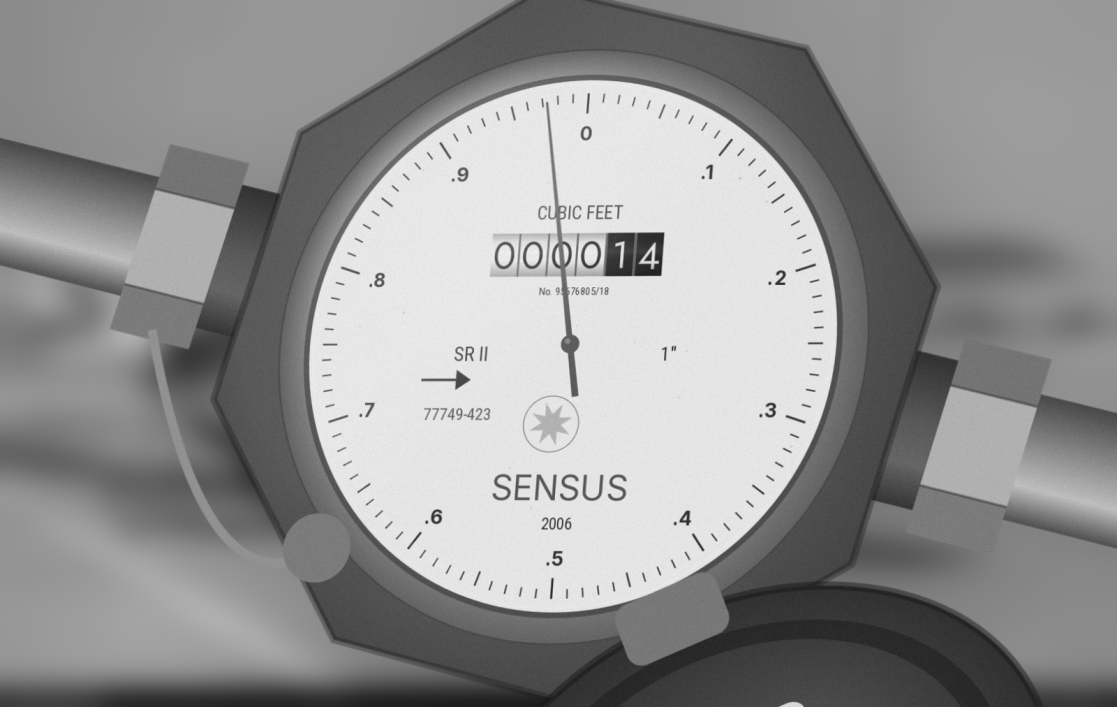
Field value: ft³ 13.97
